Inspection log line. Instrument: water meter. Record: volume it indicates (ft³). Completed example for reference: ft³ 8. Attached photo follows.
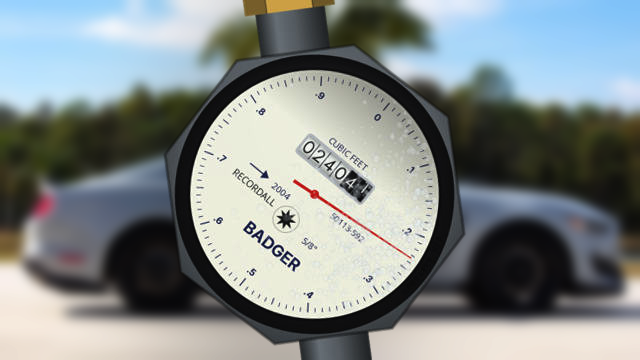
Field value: ft³ 24041.23
